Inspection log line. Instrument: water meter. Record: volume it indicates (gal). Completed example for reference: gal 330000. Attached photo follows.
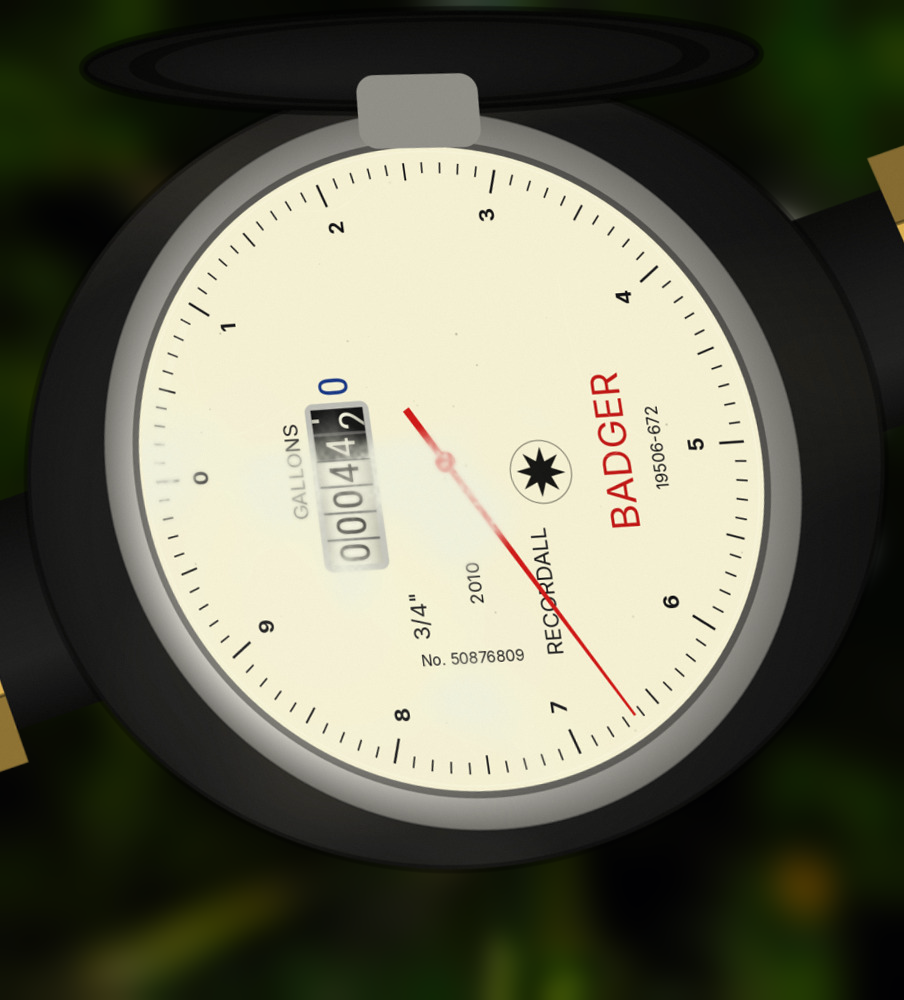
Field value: gal 4416.6
